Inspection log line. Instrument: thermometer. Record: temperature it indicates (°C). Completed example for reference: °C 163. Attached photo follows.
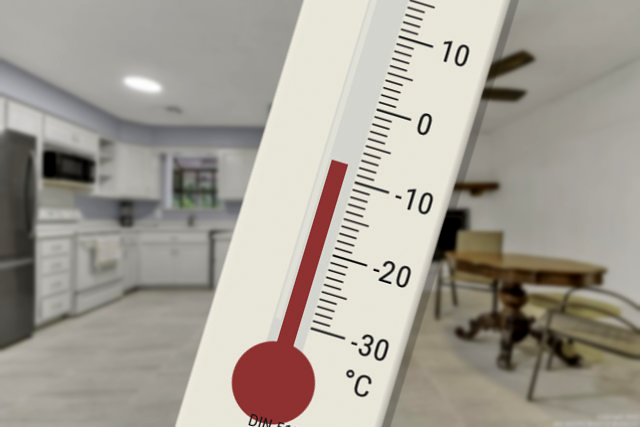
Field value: °C -8
